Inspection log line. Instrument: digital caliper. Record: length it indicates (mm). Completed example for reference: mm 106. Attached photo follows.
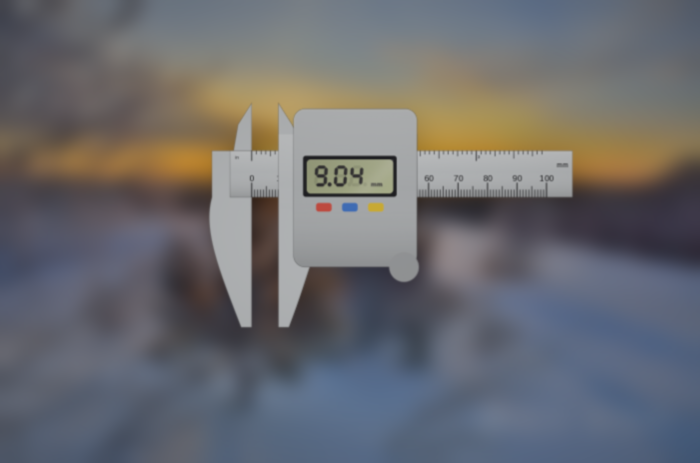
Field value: mm 9.04
